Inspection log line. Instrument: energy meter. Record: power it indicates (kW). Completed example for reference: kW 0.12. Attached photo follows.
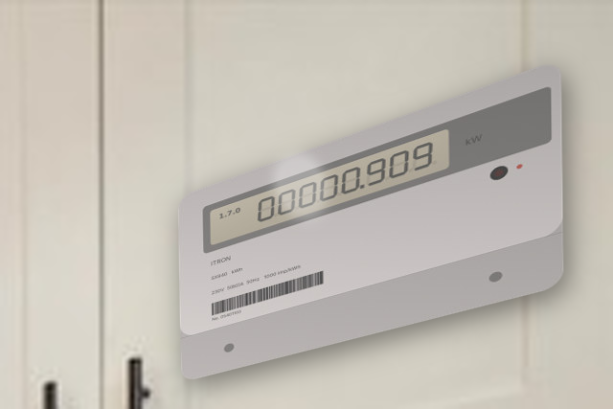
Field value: kW 0.909
